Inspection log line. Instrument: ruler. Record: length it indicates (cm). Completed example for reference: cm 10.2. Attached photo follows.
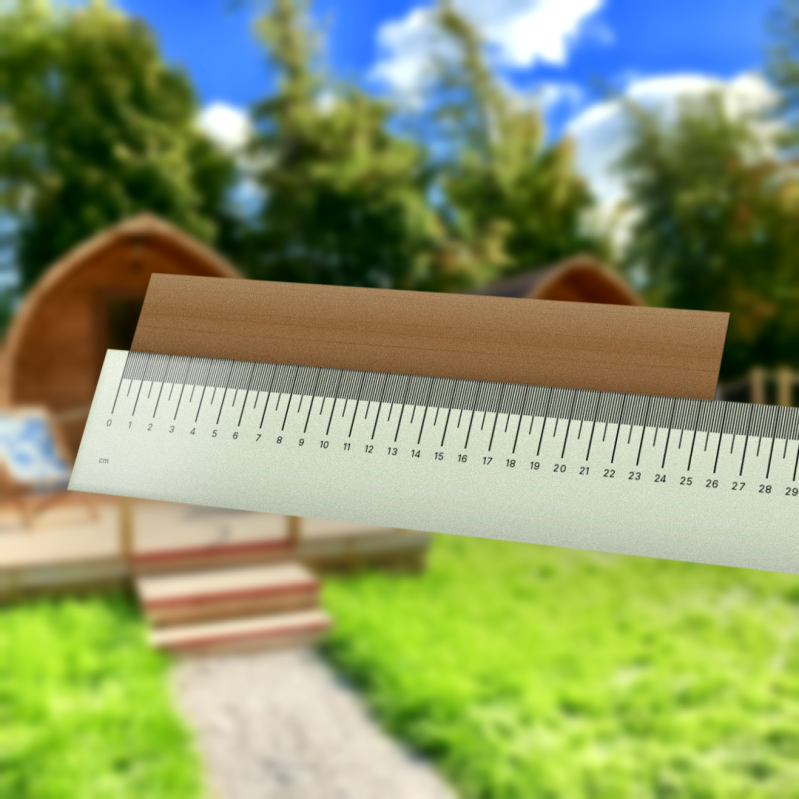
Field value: cm 25.5
